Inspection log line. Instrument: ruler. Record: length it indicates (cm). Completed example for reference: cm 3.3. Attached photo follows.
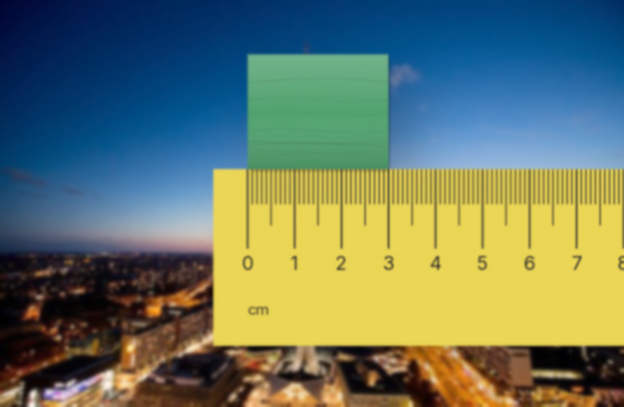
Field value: cm 3
